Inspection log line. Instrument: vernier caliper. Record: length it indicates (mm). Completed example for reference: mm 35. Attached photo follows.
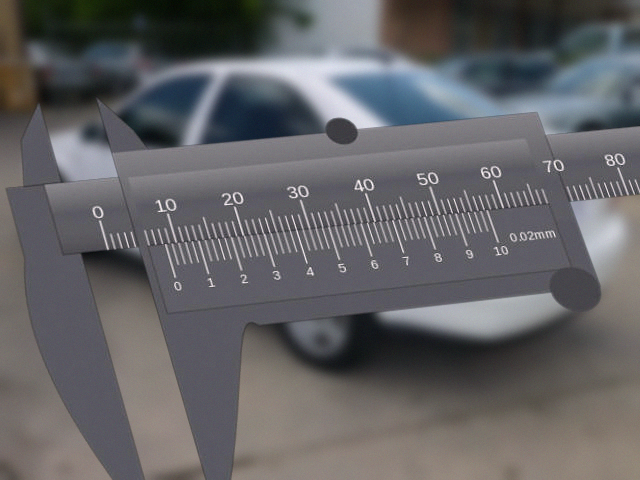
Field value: mm 8.4
